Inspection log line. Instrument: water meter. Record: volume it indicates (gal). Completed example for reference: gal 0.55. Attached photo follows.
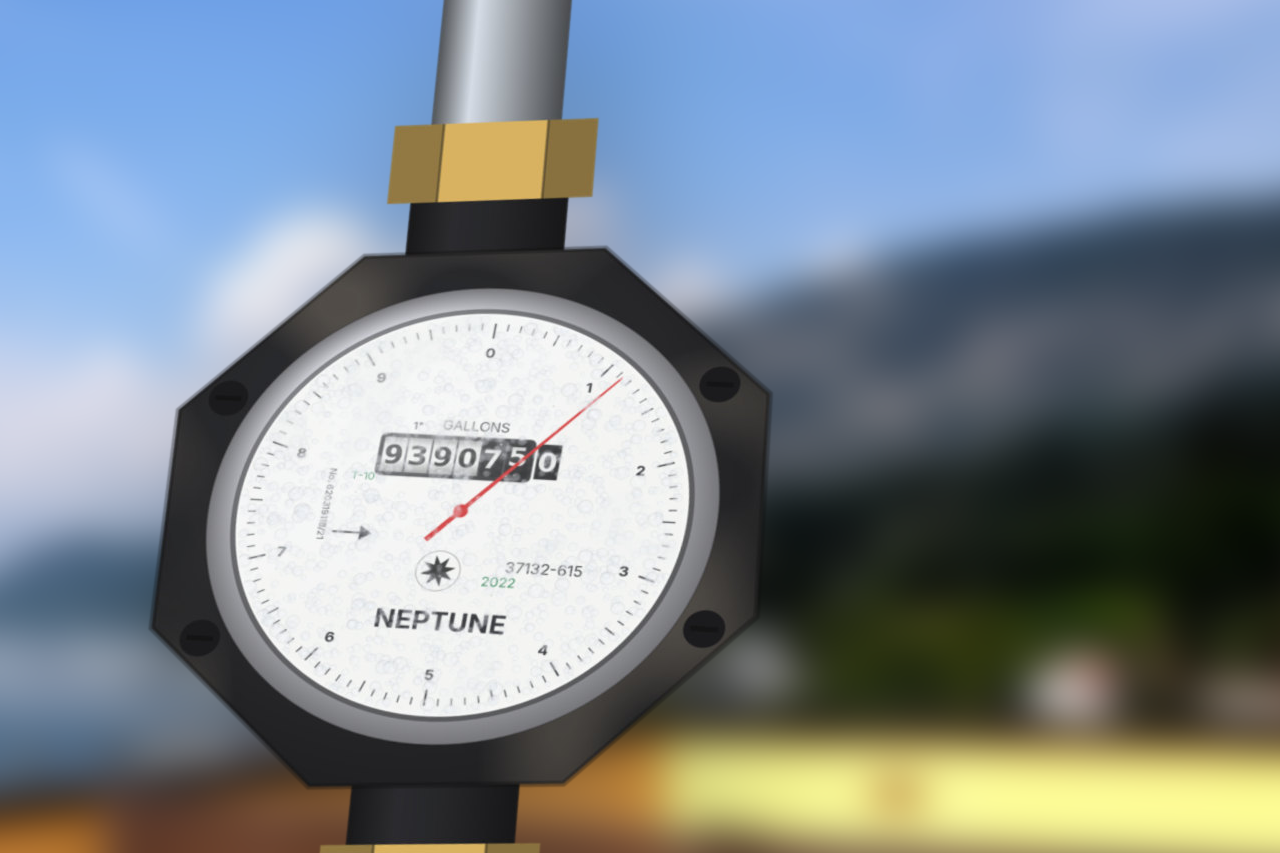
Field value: gal 9390751.1
